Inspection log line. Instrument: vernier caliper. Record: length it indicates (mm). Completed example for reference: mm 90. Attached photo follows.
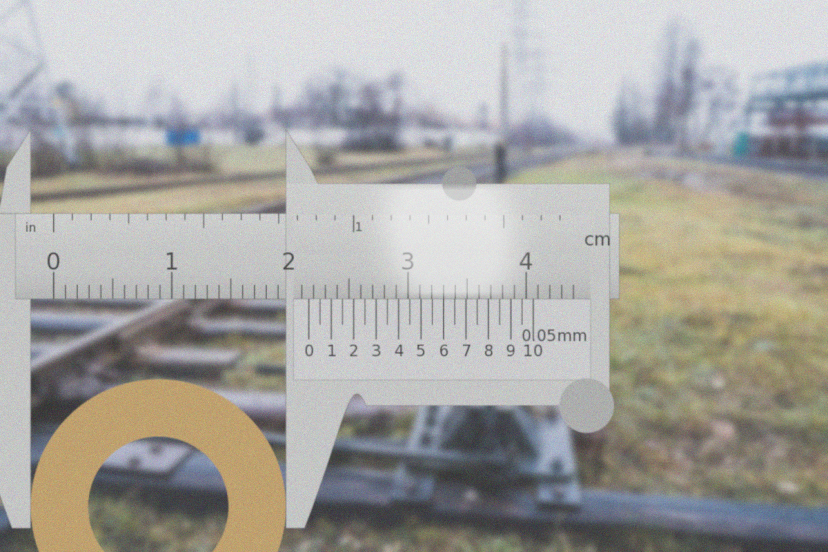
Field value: mm 21.6
